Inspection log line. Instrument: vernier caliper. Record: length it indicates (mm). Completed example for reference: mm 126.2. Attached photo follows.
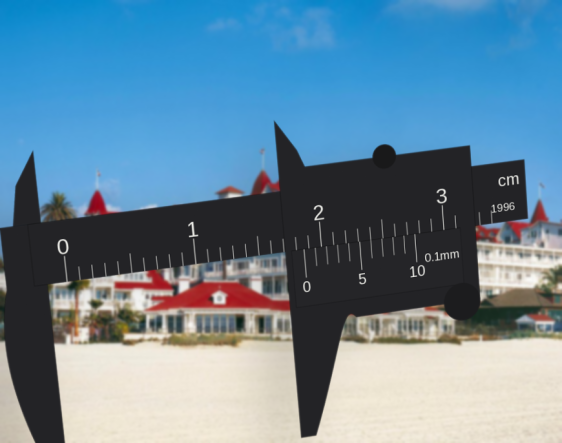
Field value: mm 18.6
